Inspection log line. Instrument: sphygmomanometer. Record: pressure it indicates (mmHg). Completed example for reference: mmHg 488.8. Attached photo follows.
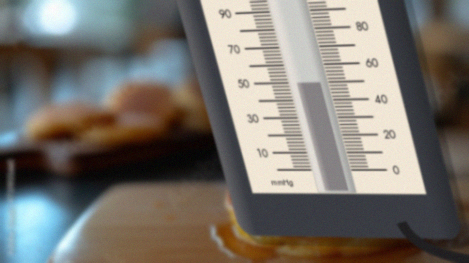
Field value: mmHg 50
